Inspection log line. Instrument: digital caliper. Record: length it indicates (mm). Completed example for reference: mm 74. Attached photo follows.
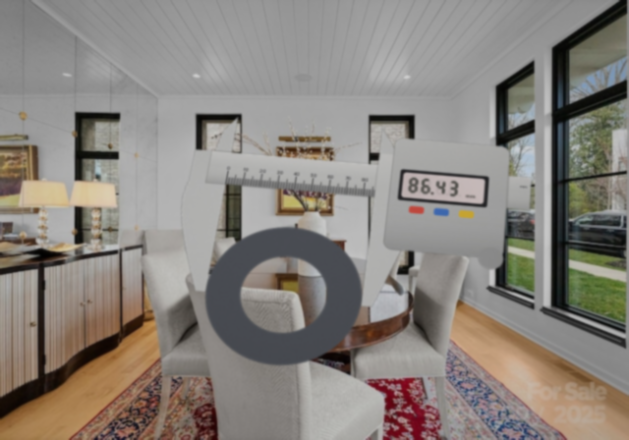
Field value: mm 86.43
